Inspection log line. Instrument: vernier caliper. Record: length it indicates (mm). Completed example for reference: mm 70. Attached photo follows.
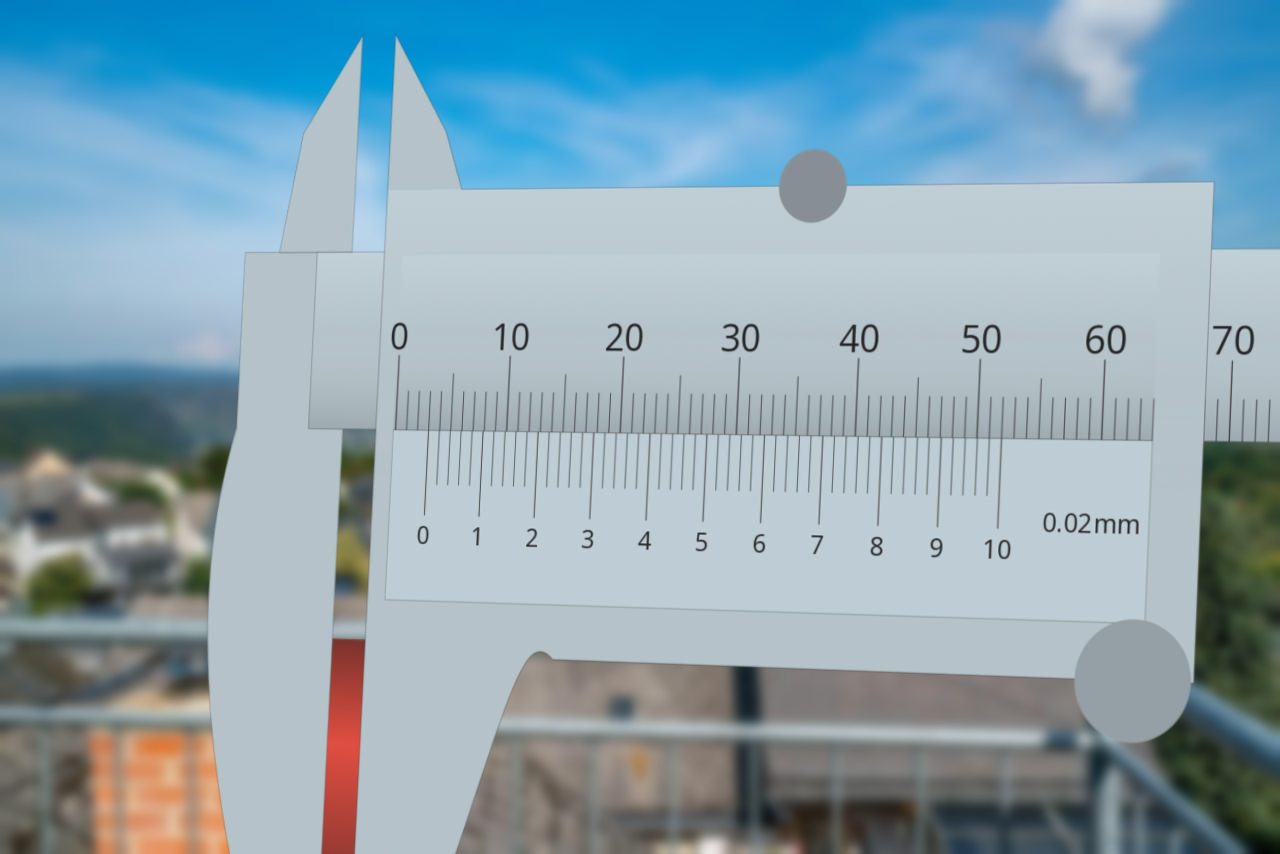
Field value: mm 3.0
